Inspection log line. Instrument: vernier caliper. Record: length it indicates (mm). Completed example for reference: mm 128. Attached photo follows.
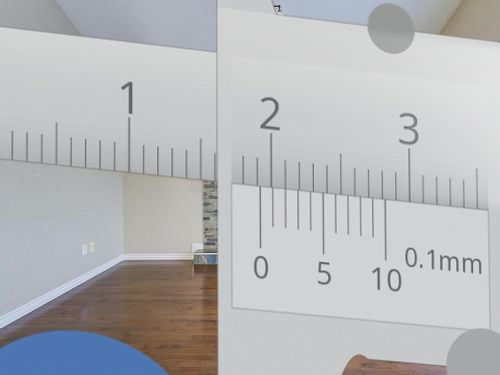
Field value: mm 19.2
